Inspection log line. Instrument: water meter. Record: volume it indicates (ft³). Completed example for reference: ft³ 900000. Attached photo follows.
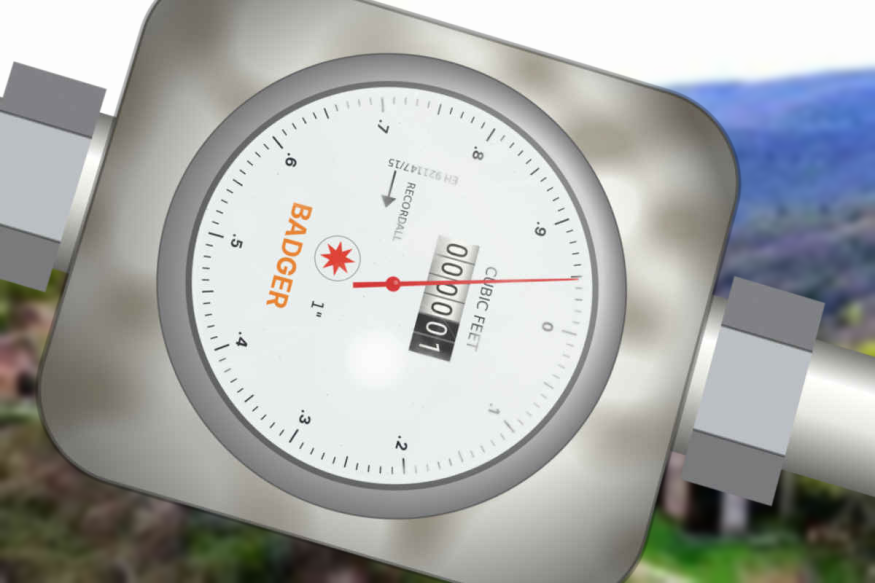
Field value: ft³ 0.95
